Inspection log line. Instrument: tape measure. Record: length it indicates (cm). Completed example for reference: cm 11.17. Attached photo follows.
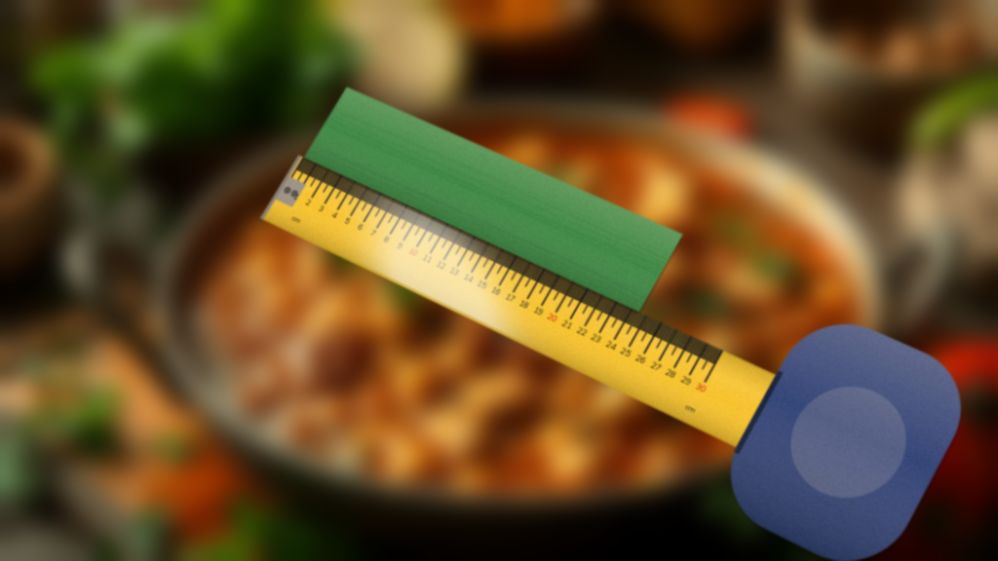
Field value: cm 24.5
